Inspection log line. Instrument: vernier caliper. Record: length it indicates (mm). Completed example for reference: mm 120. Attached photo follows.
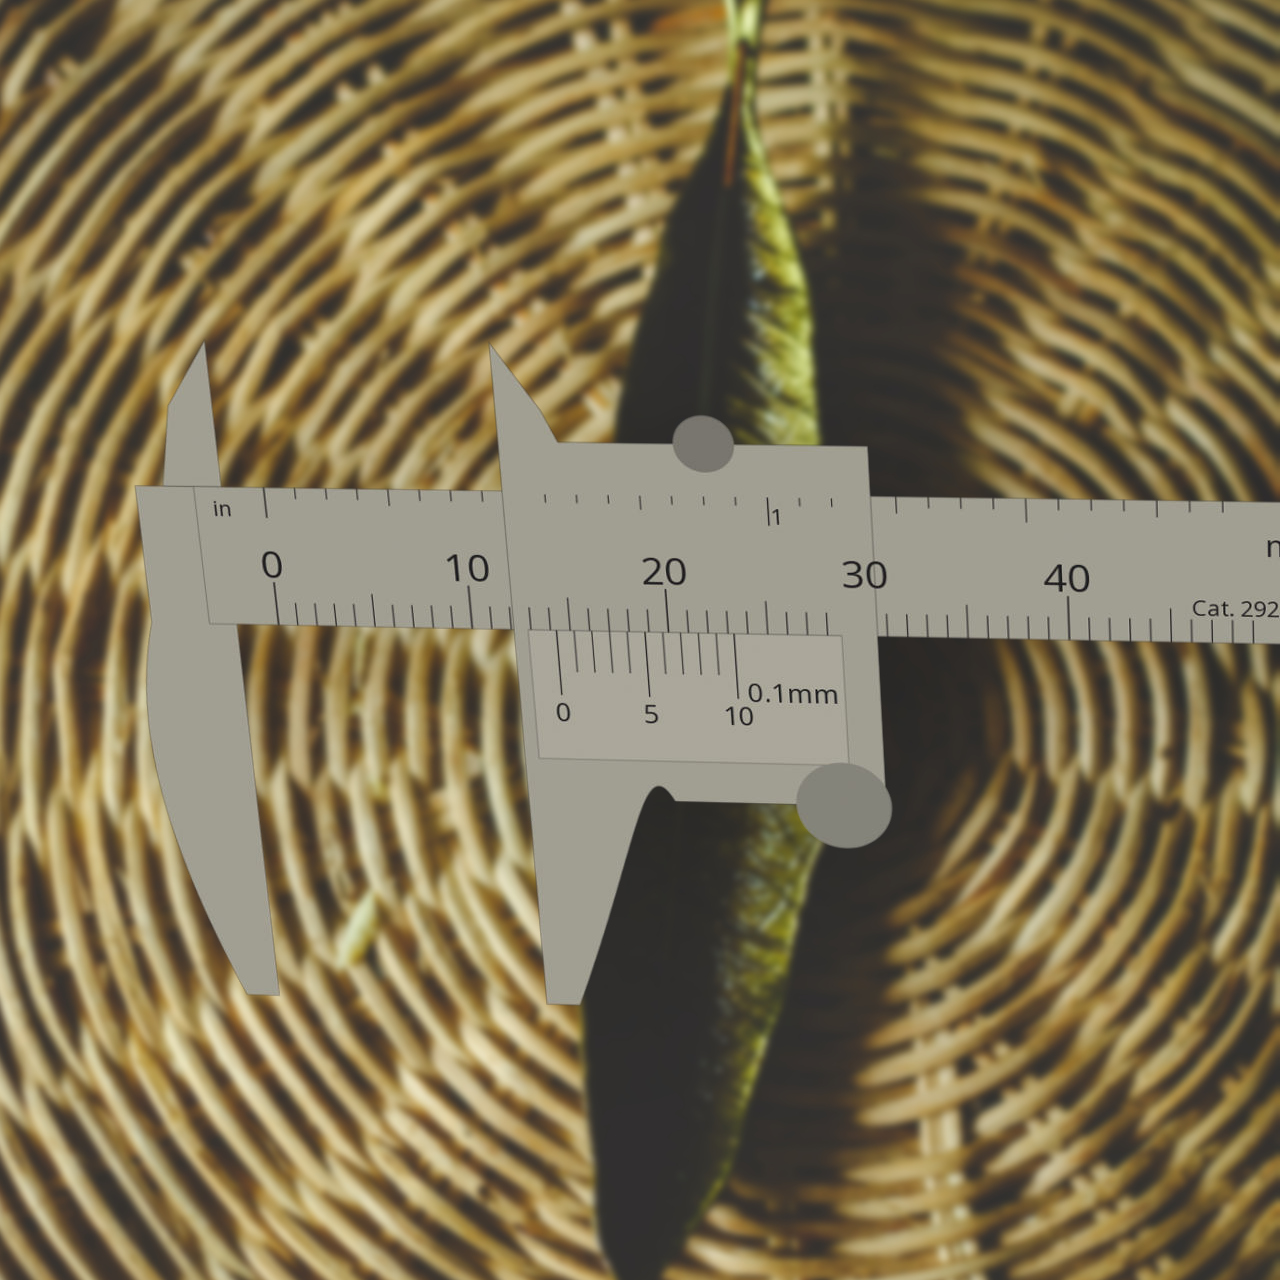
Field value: mm 14.3
